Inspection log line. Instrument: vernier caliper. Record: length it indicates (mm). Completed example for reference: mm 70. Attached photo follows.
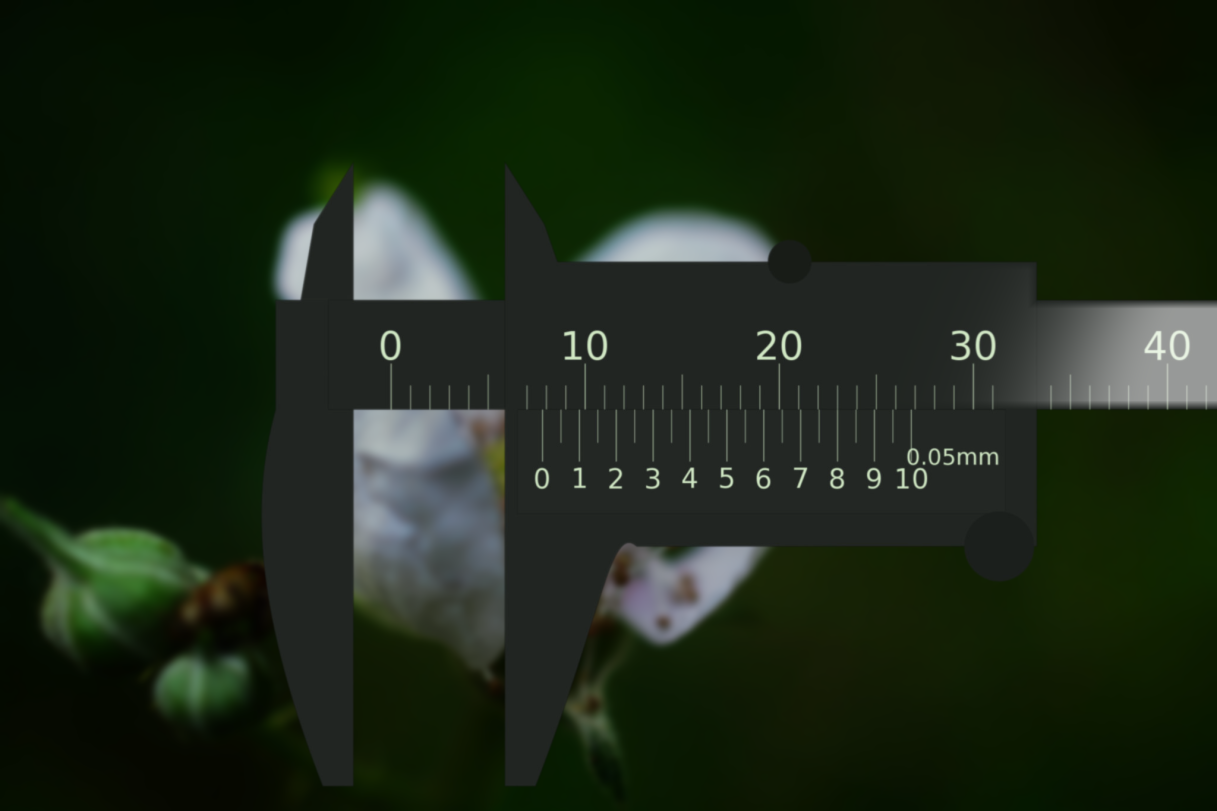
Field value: mm 7.8
